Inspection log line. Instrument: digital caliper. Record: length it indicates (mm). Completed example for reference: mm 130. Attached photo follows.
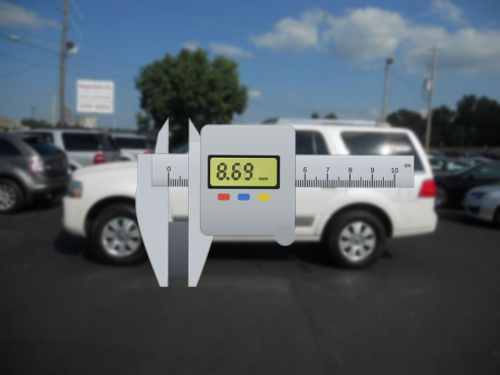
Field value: mm 8.69
